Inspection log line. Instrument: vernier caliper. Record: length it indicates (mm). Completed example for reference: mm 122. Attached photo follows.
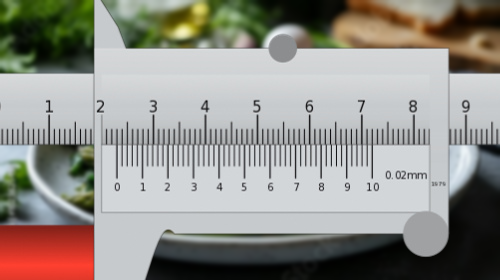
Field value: mm 23.0
